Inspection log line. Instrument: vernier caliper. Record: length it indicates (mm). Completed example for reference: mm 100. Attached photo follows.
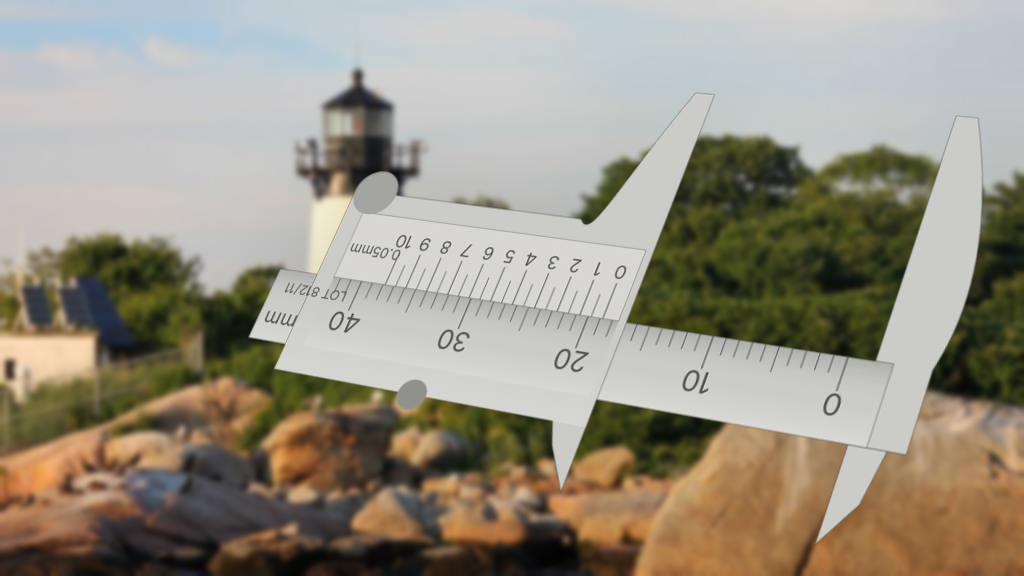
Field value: mm 18.8
